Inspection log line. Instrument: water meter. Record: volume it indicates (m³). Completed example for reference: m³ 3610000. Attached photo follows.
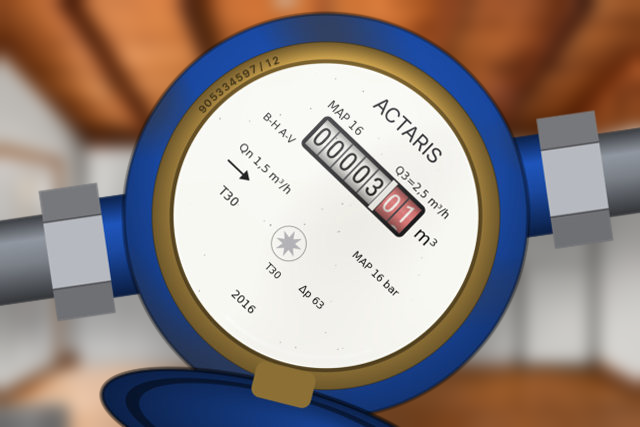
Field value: m³ 3.01
